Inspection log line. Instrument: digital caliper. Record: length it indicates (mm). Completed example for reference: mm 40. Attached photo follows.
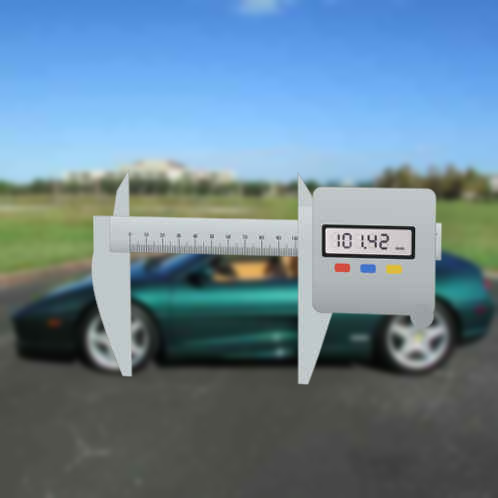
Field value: mm 101.42
